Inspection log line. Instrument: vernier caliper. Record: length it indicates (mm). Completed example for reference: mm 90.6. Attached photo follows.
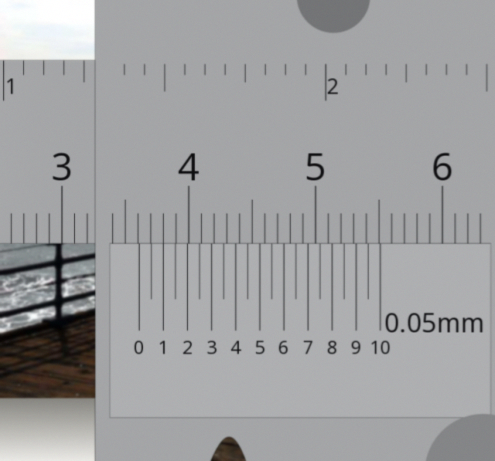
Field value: mm 36.1
